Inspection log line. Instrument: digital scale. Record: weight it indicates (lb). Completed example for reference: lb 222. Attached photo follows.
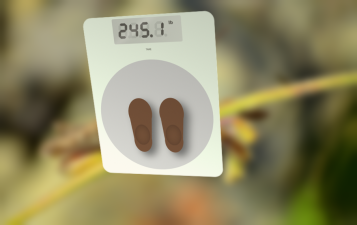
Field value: lb 245.1
